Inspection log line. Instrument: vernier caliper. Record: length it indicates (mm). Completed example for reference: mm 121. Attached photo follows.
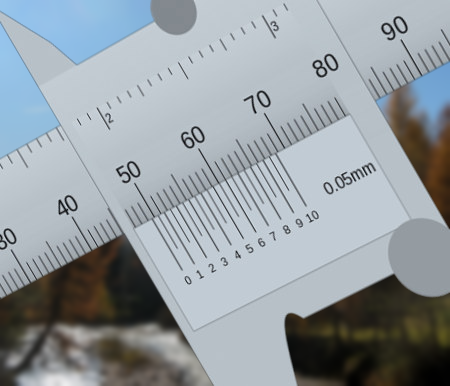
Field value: mm 49.6
